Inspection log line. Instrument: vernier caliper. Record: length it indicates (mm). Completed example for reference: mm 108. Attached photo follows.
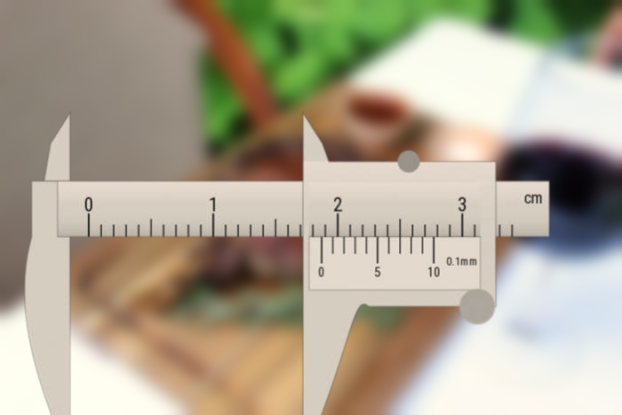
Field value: mm 18.7
